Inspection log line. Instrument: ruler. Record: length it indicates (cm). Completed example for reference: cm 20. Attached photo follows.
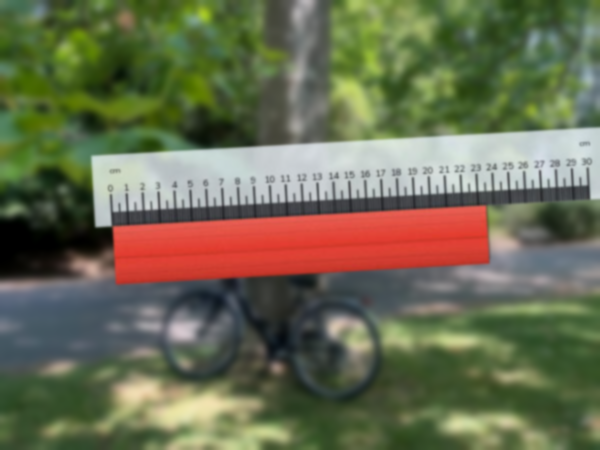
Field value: cm 23.5
